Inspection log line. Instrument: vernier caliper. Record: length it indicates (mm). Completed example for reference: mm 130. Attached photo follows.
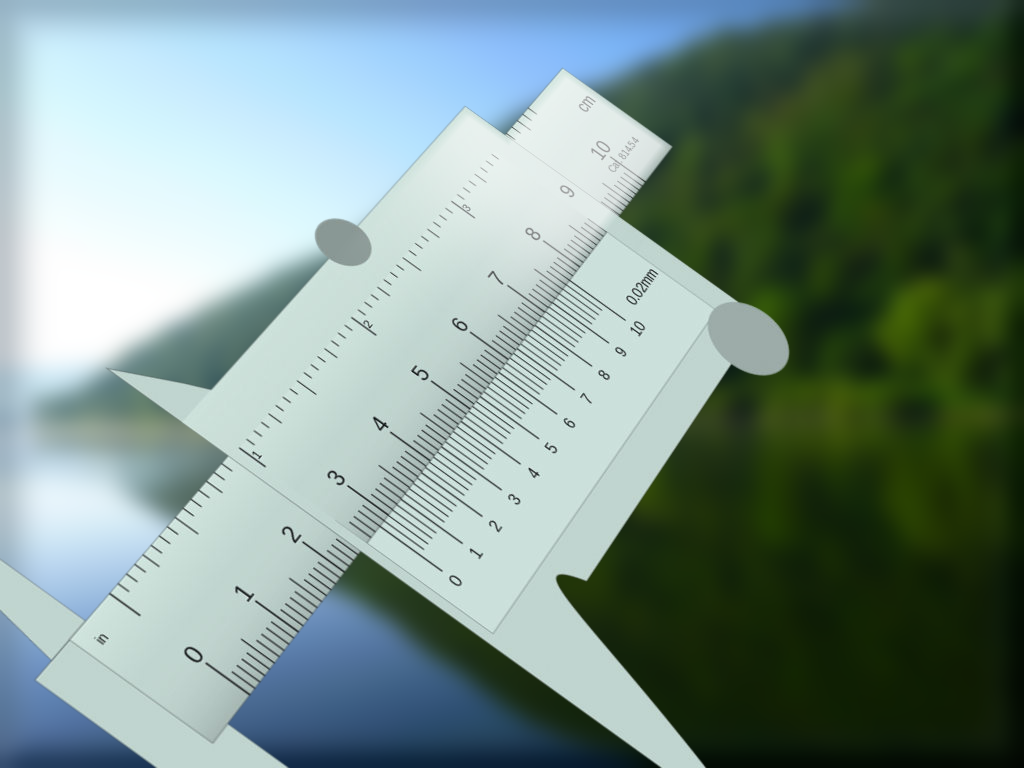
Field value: mm 28.0
